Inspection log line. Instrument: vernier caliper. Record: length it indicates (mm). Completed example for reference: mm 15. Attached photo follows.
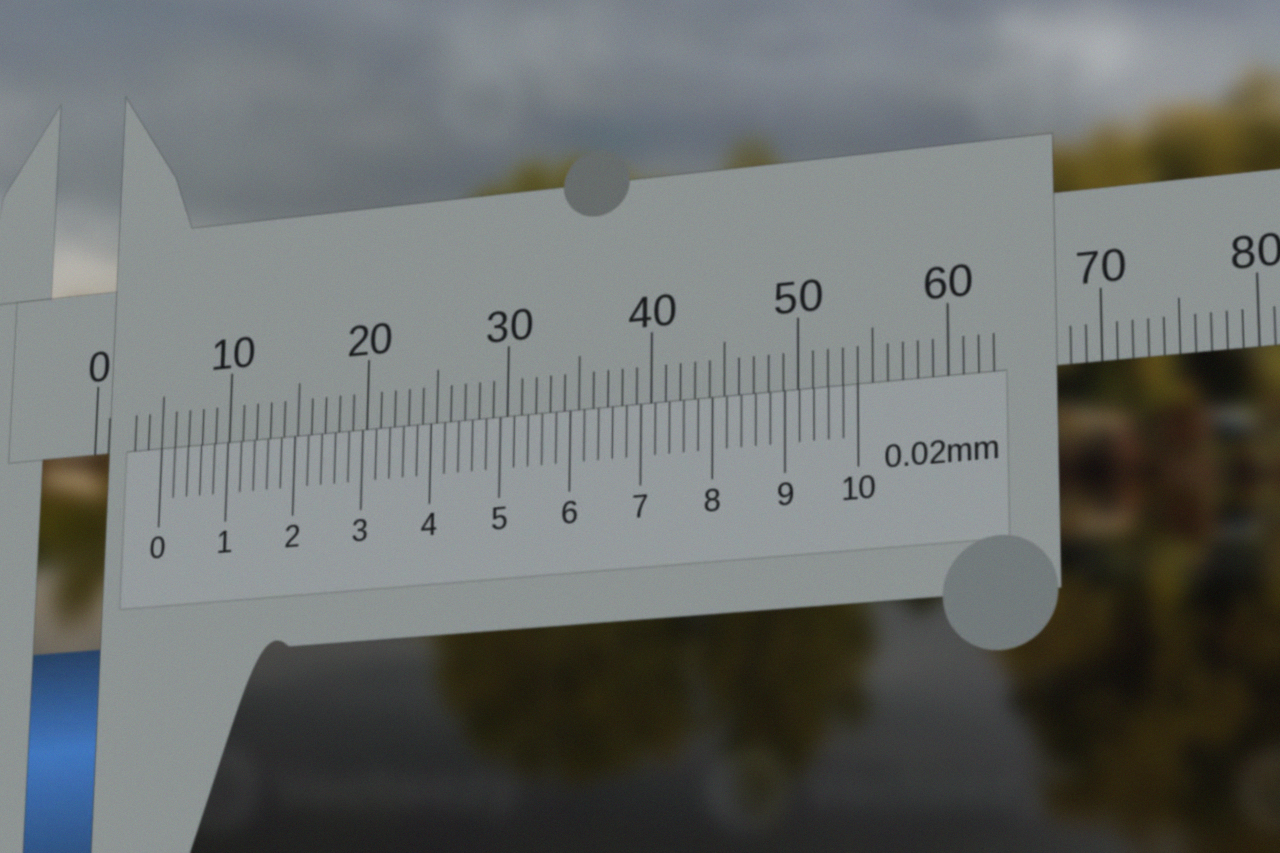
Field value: mm 5.0
